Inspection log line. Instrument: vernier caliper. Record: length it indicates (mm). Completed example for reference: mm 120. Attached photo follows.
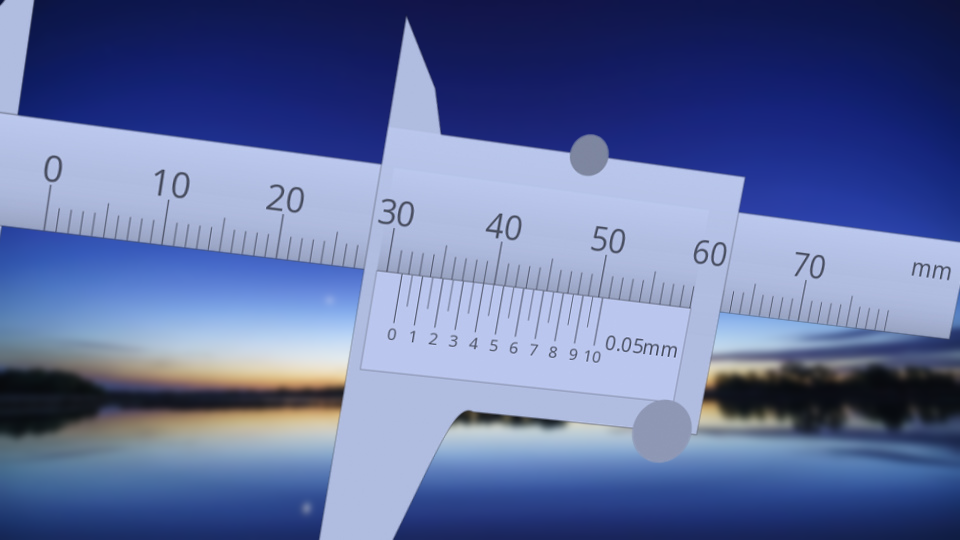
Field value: mm 31.4
